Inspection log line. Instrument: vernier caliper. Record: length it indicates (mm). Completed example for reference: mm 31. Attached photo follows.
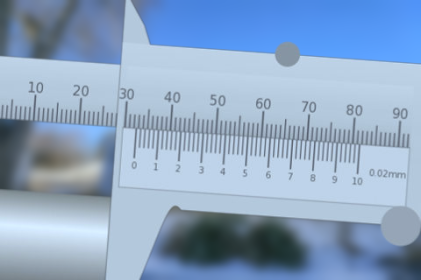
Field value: mm 32.5
